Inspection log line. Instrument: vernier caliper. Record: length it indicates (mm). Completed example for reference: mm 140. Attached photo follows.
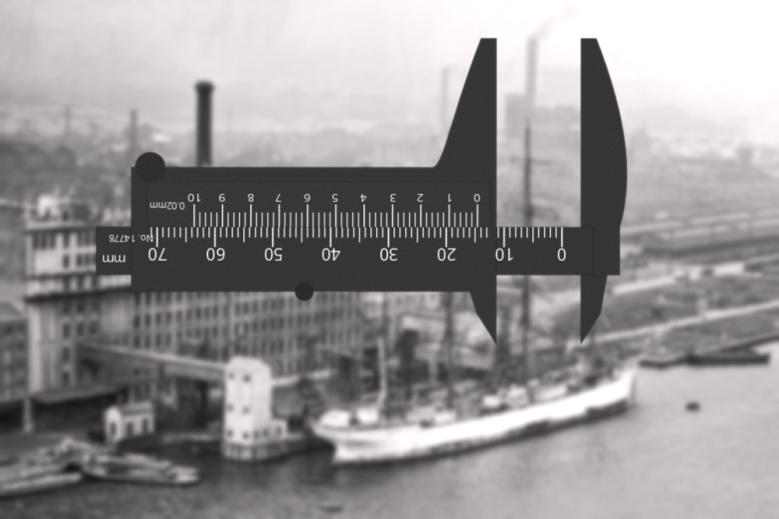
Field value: mm 14.6
